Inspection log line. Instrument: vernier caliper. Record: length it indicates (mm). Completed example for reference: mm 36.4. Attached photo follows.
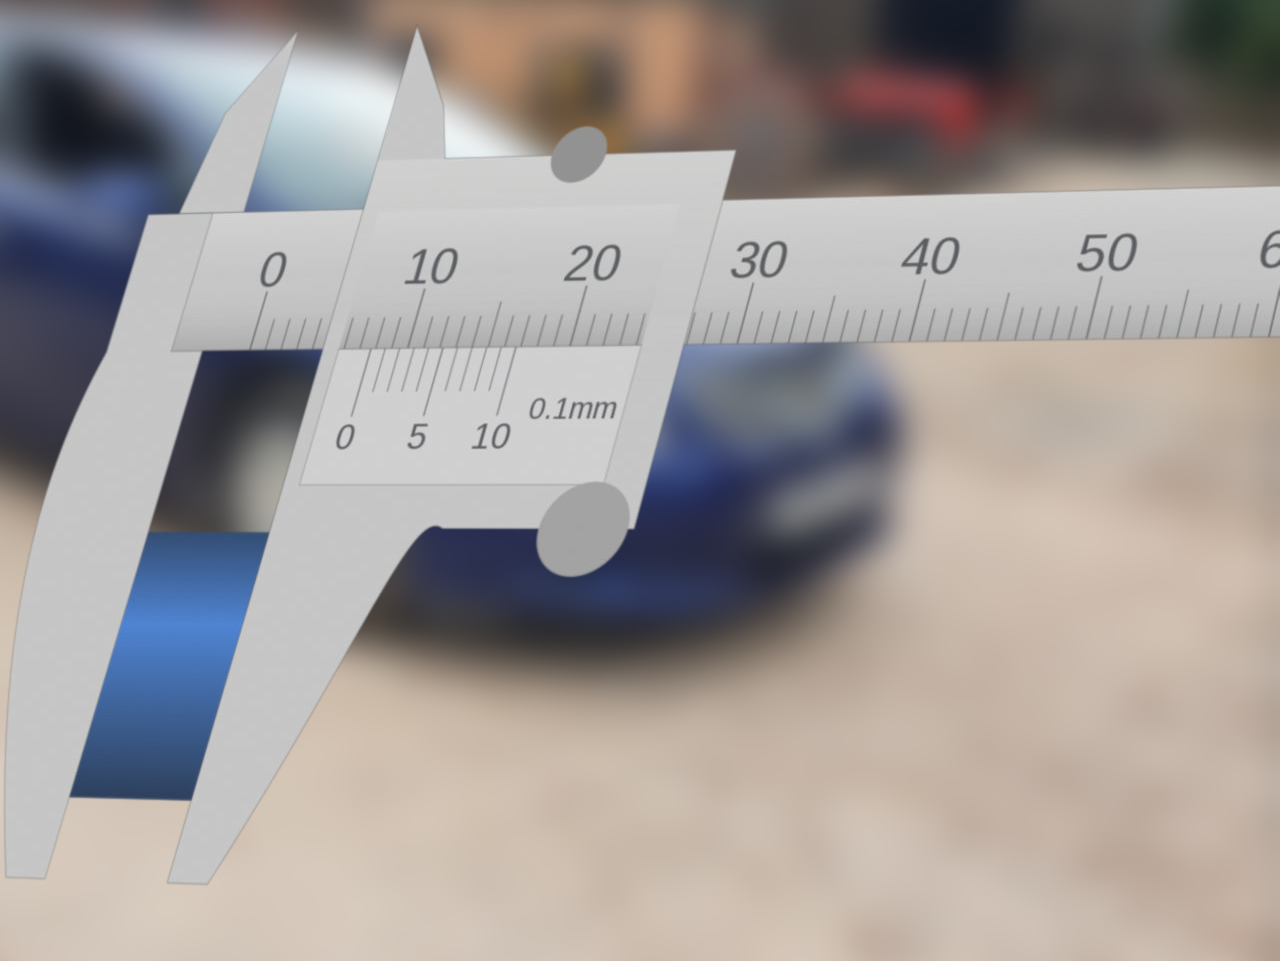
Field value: mm 7.7
